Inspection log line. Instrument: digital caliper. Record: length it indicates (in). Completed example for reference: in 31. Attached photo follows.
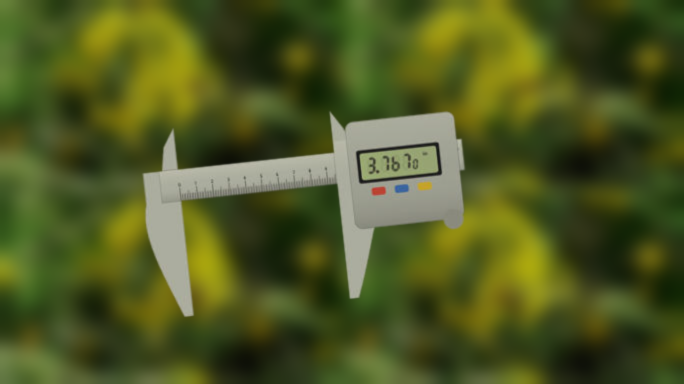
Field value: in 3.7670
